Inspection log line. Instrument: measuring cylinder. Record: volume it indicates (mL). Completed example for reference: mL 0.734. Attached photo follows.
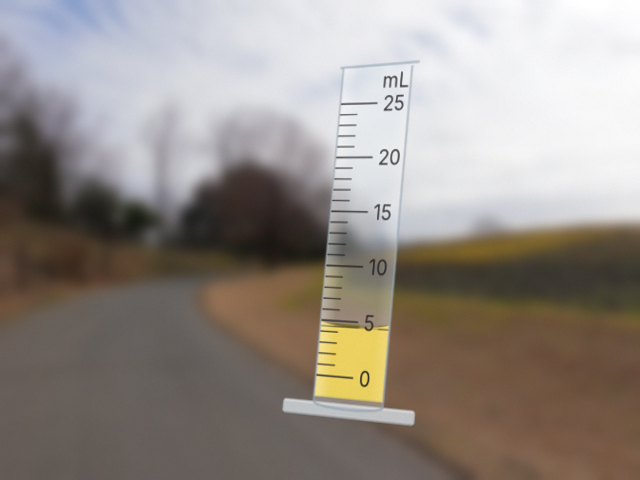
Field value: mL 4.5
